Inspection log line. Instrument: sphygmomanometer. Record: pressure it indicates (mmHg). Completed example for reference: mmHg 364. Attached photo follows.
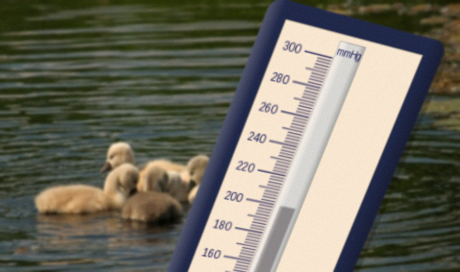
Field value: mmHg 200
